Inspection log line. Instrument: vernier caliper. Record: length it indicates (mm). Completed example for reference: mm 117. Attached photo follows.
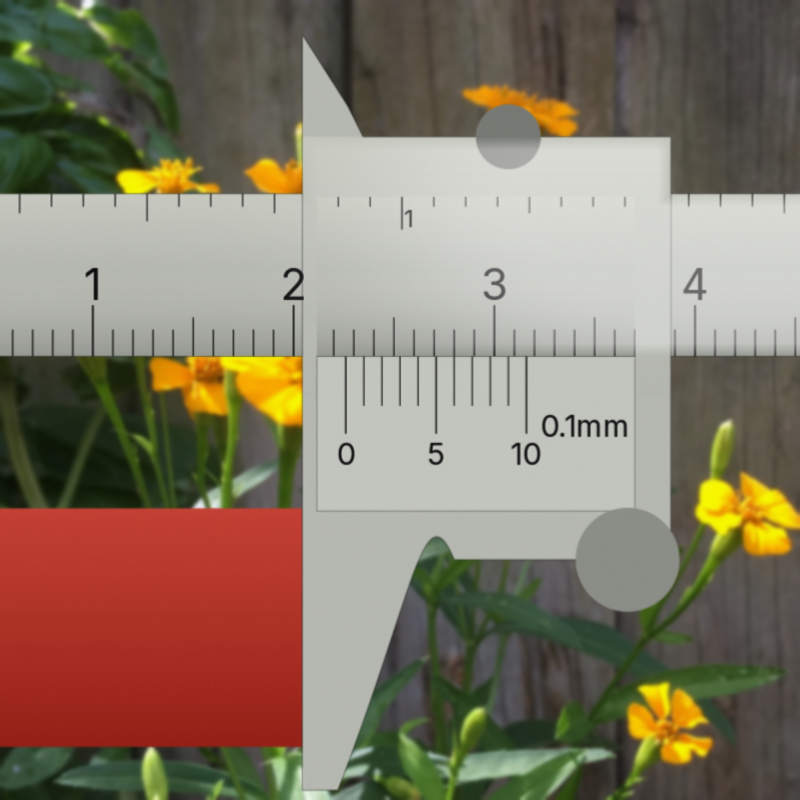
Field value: mm 22.6
